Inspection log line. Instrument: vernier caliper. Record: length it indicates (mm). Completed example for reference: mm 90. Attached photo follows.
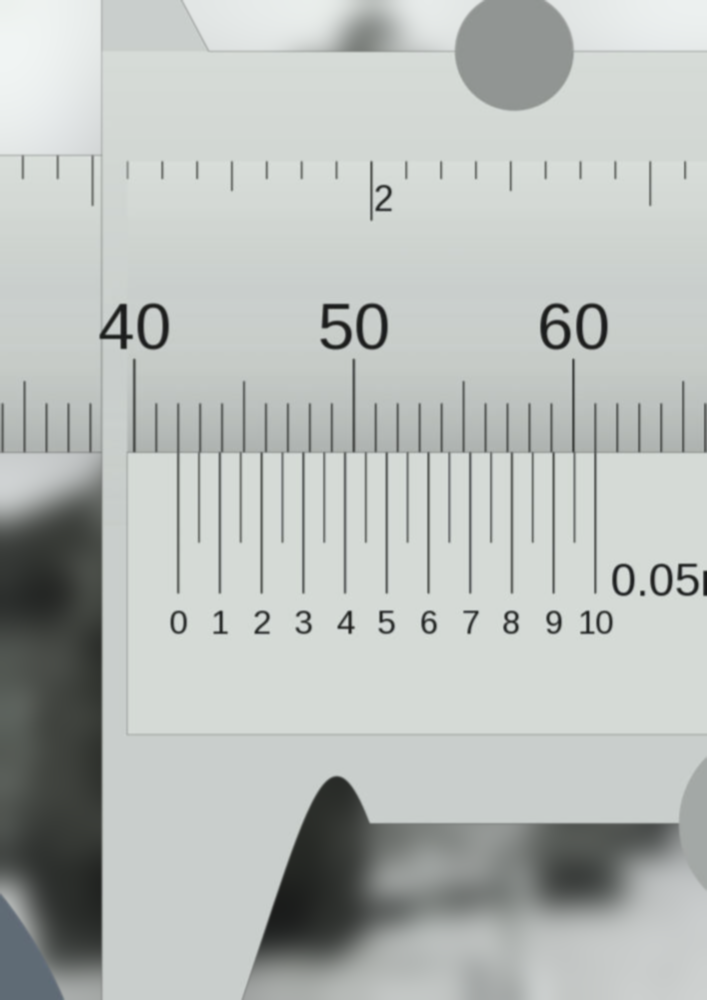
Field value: mm 42.0
